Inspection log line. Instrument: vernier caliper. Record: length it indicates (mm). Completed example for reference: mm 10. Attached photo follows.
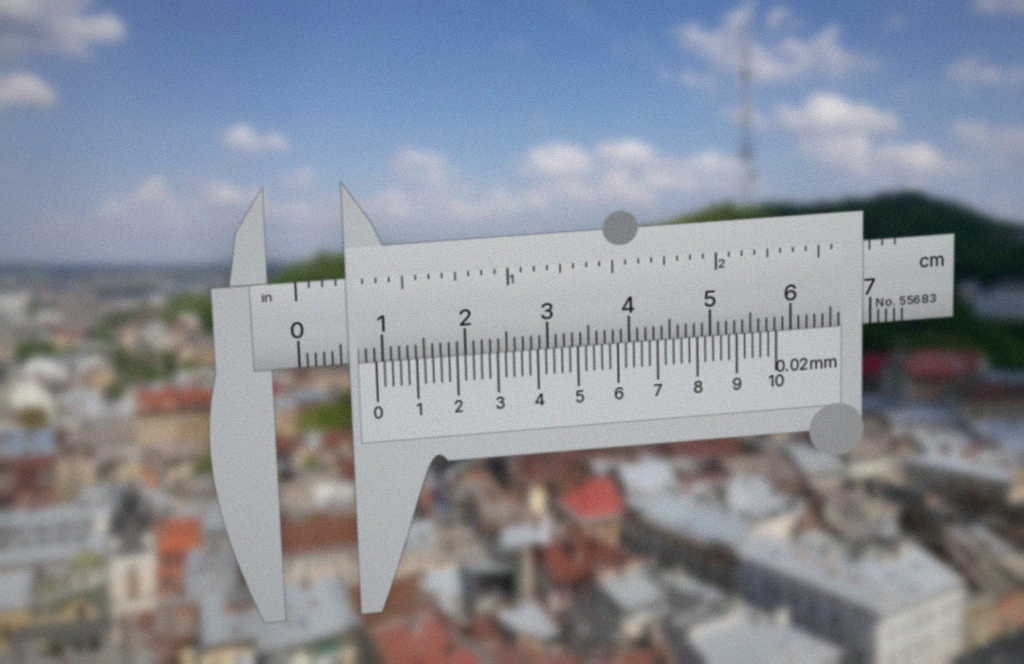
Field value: mm 9.2
